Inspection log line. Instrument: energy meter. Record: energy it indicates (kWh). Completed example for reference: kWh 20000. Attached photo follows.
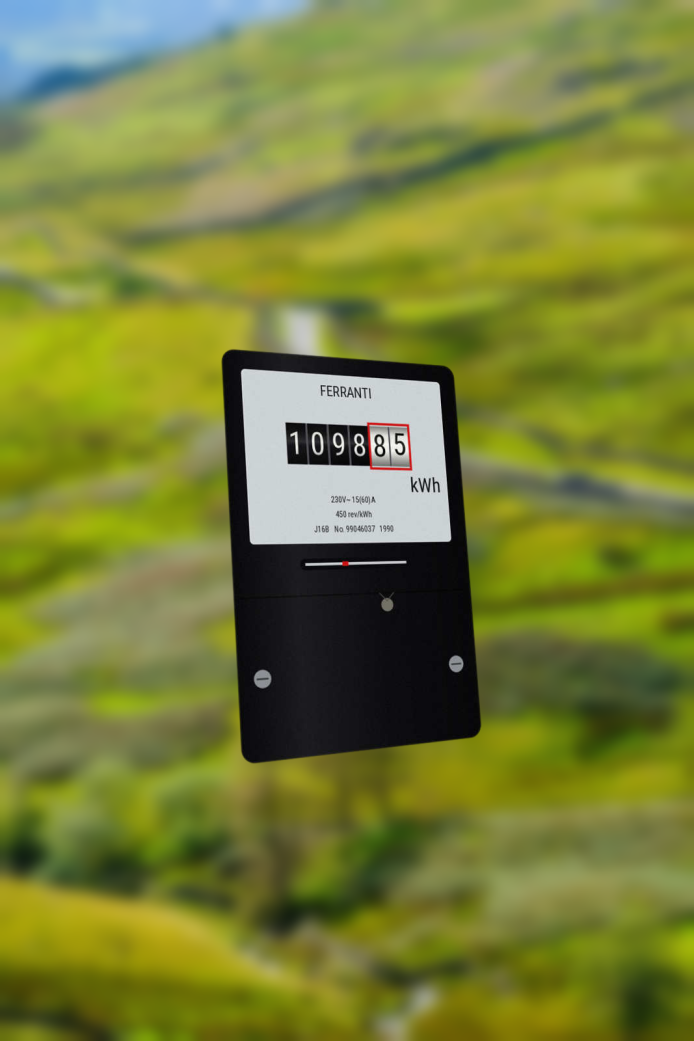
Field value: kWh 1098.85
